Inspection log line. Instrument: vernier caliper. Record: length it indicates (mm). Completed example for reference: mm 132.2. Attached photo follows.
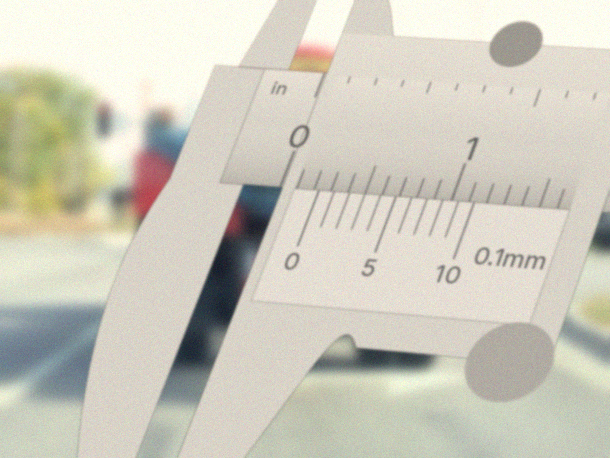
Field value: mm 2.3
